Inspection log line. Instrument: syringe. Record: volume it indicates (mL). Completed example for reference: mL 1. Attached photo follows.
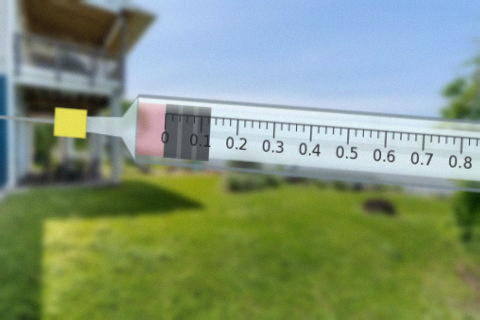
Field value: mL 0
